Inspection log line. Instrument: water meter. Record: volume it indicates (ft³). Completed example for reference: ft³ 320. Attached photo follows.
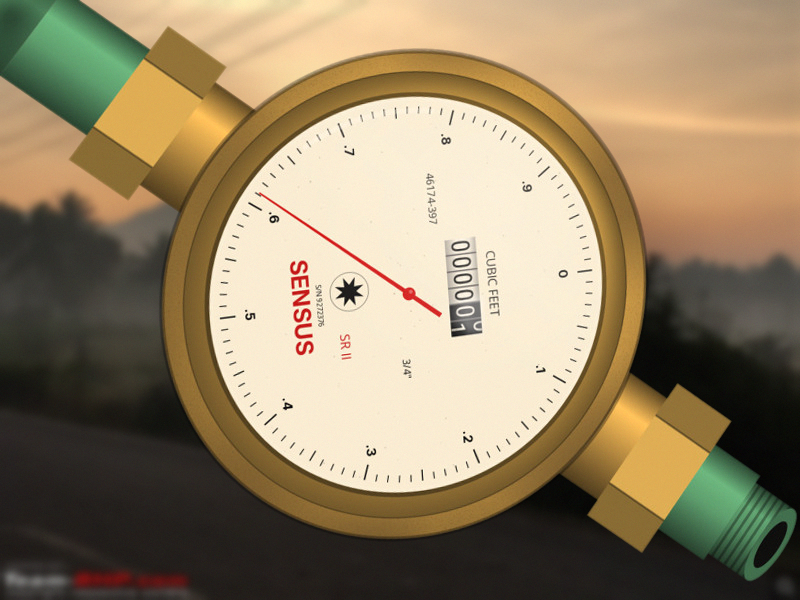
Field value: ft³ 0.61
